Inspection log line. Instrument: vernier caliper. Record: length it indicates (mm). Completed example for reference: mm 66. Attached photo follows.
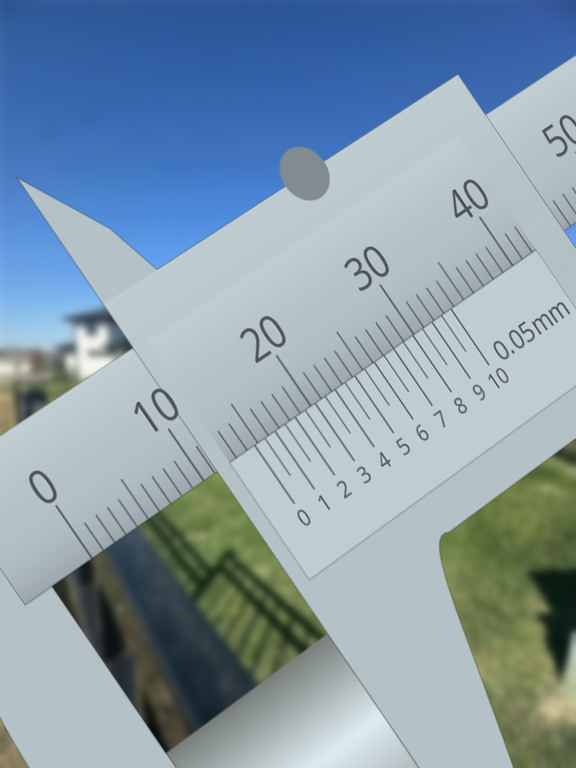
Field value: mm 14.7
